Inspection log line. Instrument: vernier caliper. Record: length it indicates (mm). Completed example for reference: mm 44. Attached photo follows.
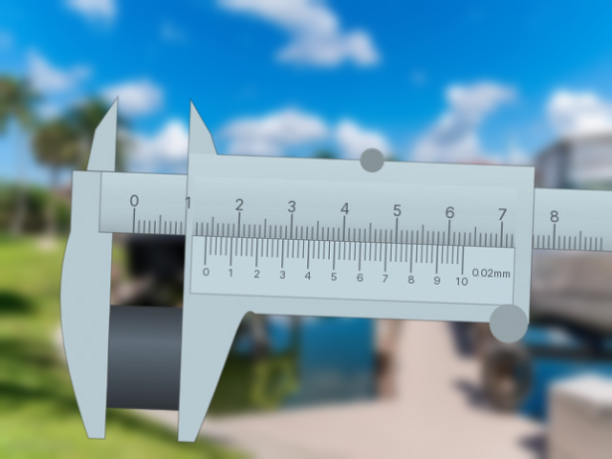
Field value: mm 13.8
